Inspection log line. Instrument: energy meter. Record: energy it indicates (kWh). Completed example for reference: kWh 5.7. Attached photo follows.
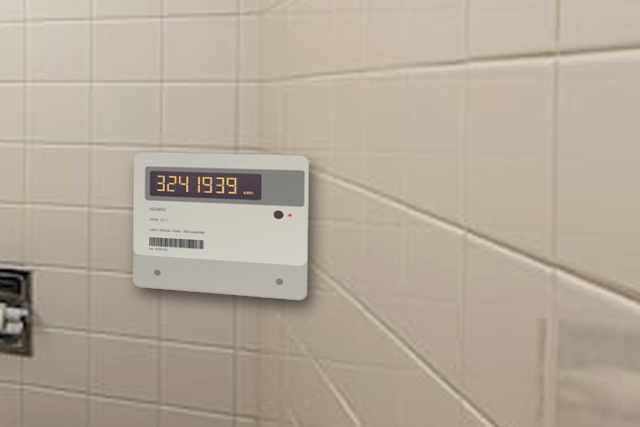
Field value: kWh 3241939
